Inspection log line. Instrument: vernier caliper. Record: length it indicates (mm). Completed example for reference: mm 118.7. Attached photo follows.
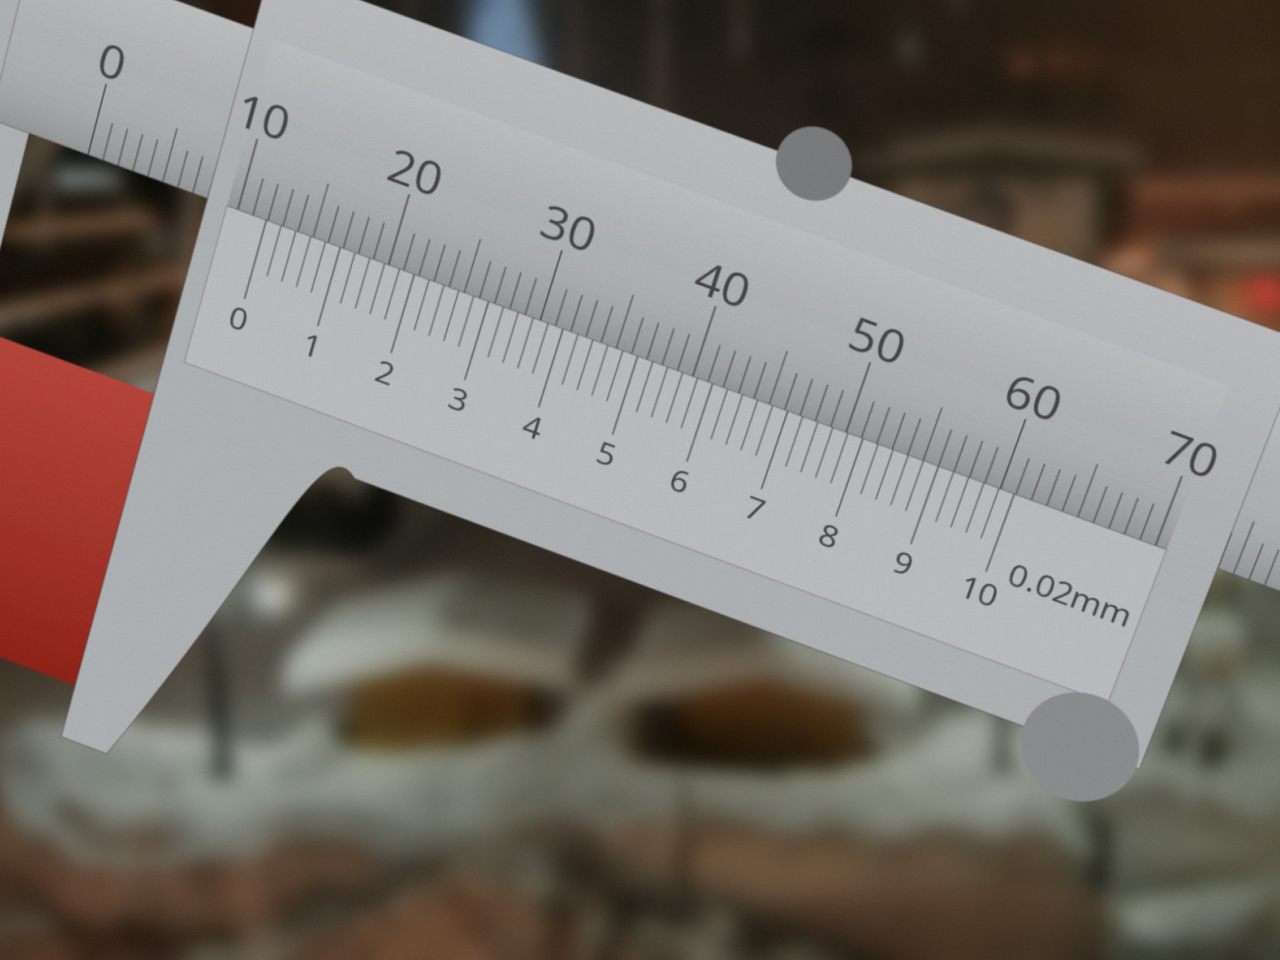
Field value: mm 11.9
